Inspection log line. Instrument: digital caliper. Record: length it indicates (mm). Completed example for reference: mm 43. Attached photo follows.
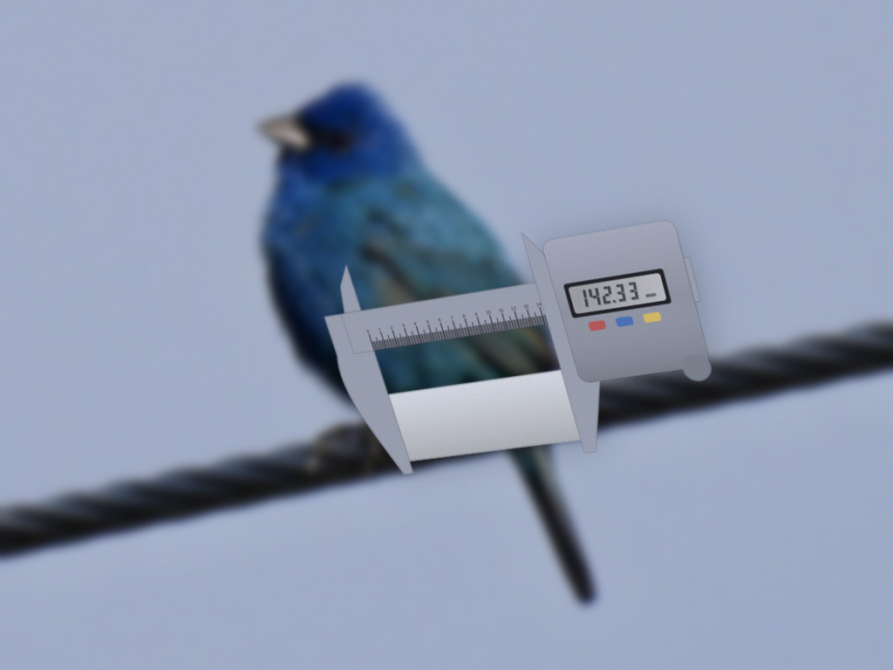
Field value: mm 142.33
